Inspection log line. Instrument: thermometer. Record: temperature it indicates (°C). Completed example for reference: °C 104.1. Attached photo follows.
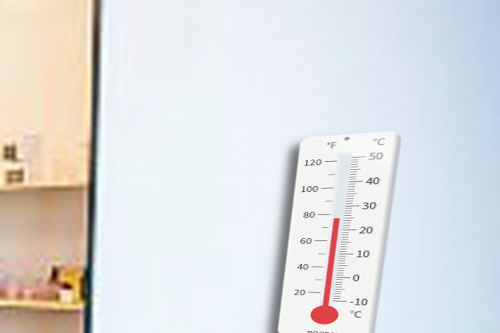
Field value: °C 25
